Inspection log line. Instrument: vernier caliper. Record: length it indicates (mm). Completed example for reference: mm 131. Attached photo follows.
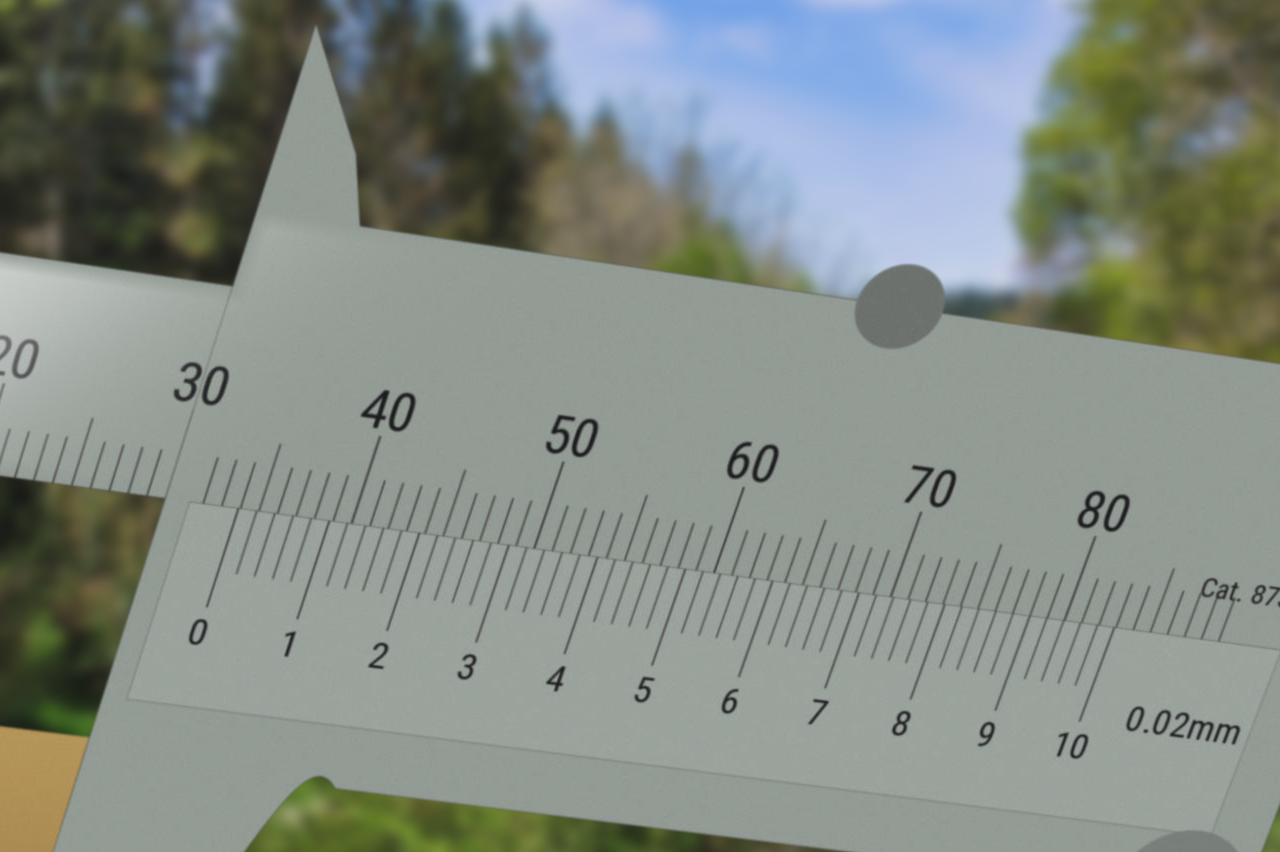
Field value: mm 33.9
